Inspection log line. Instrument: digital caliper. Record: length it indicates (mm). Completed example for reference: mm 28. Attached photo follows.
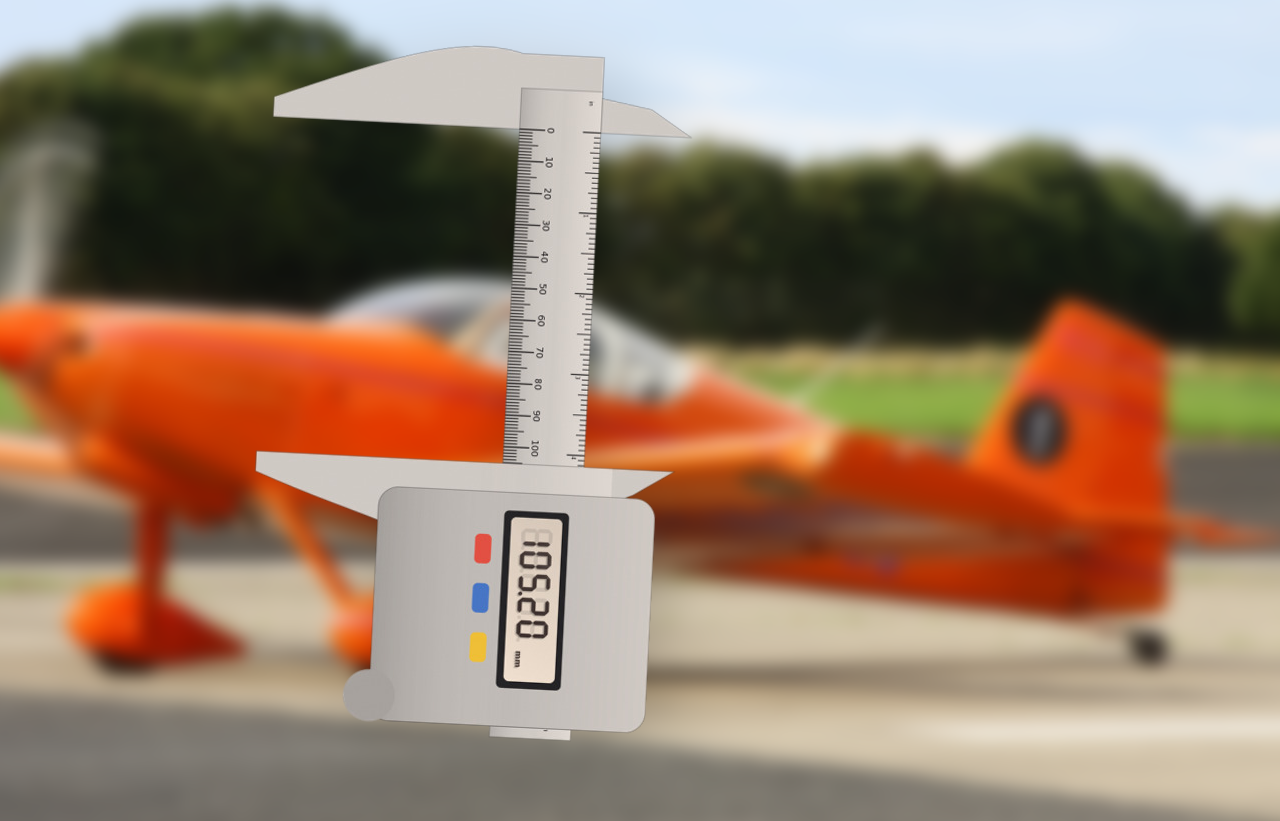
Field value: mm 105.20
